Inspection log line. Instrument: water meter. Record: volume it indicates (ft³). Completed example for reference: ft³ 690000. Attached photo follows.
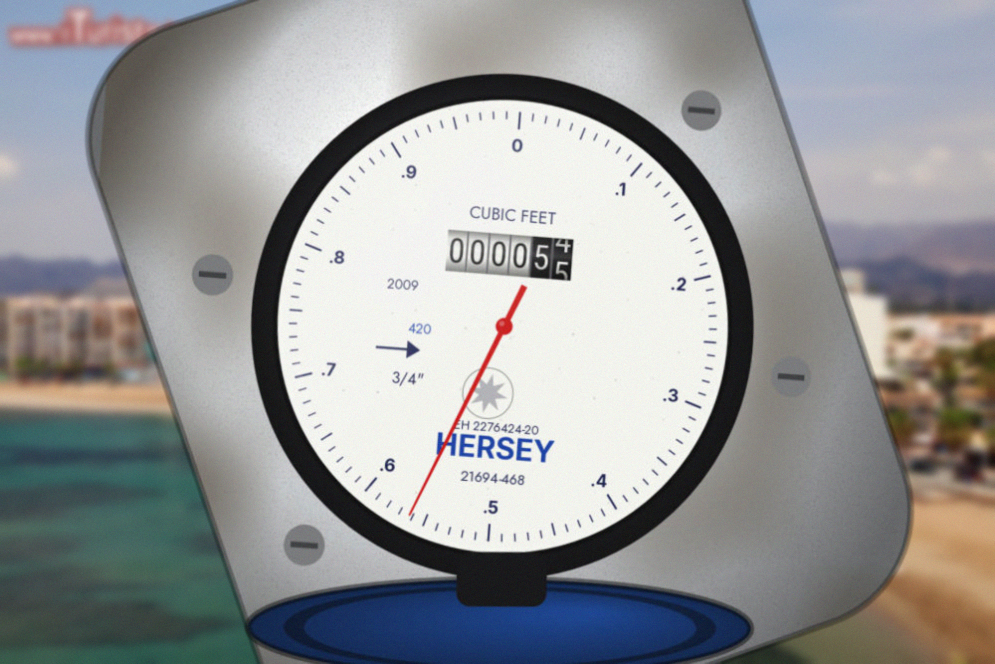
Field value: ft³ 54.56
